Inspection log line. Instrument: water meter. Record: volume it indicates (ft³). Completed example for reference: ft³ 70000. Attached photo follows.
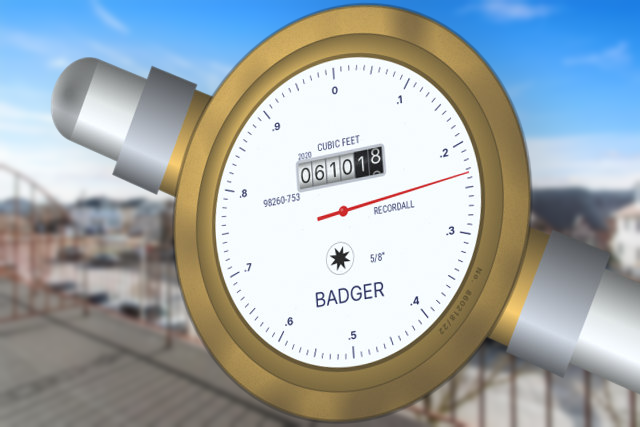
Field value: ft³ 61018.23
